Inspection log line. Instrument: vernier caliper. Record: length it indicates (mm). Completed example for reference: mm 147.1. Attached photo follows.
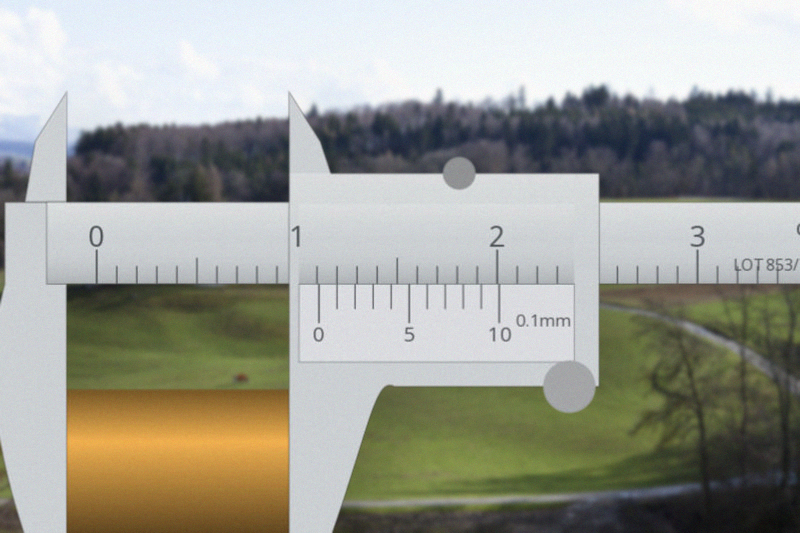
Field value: mm 11.1
